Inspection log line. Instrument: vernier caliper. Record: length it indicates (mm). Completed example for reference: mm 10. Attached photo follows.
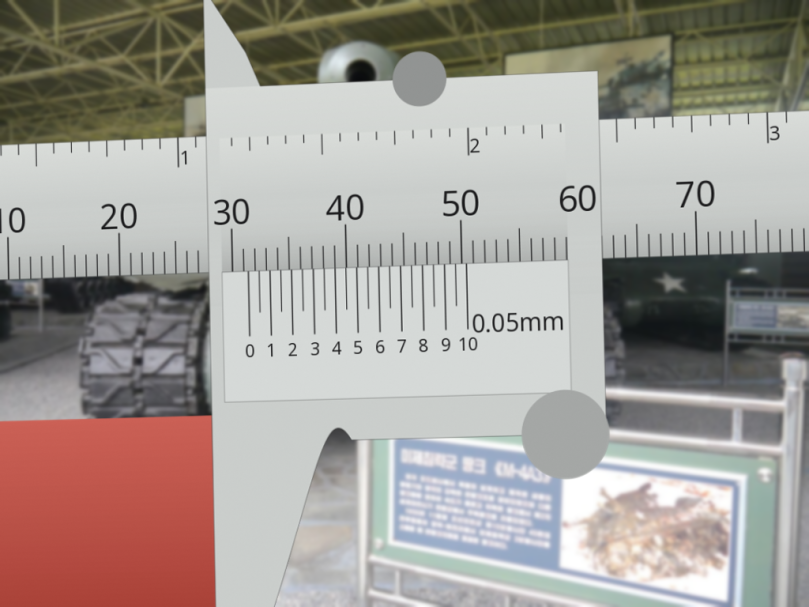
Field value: mm 31.4
